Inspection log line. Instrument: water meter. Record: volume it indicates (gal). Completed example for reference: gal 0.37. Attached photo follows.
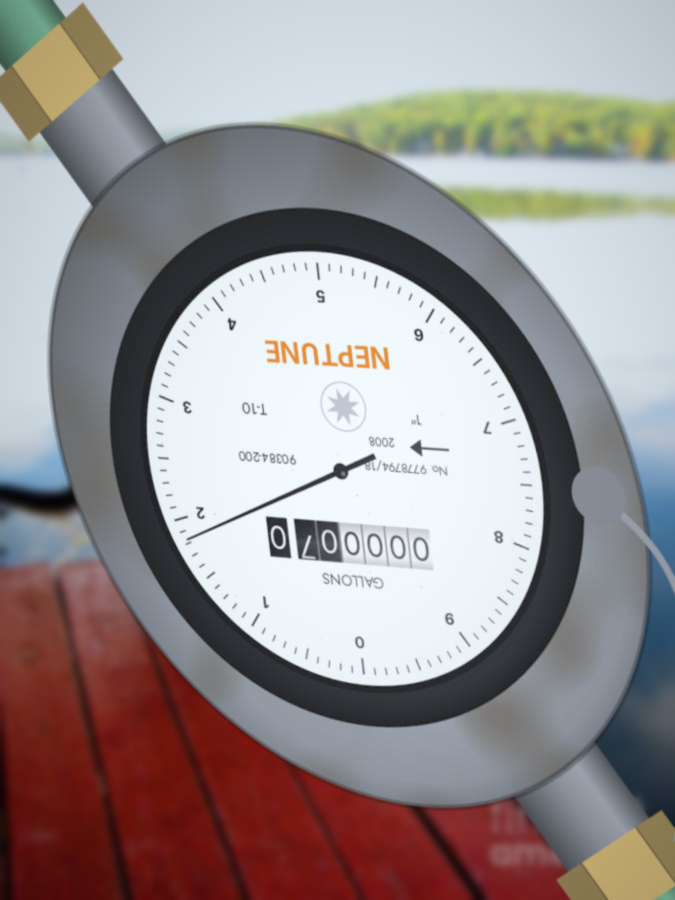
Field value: gal 71.8
